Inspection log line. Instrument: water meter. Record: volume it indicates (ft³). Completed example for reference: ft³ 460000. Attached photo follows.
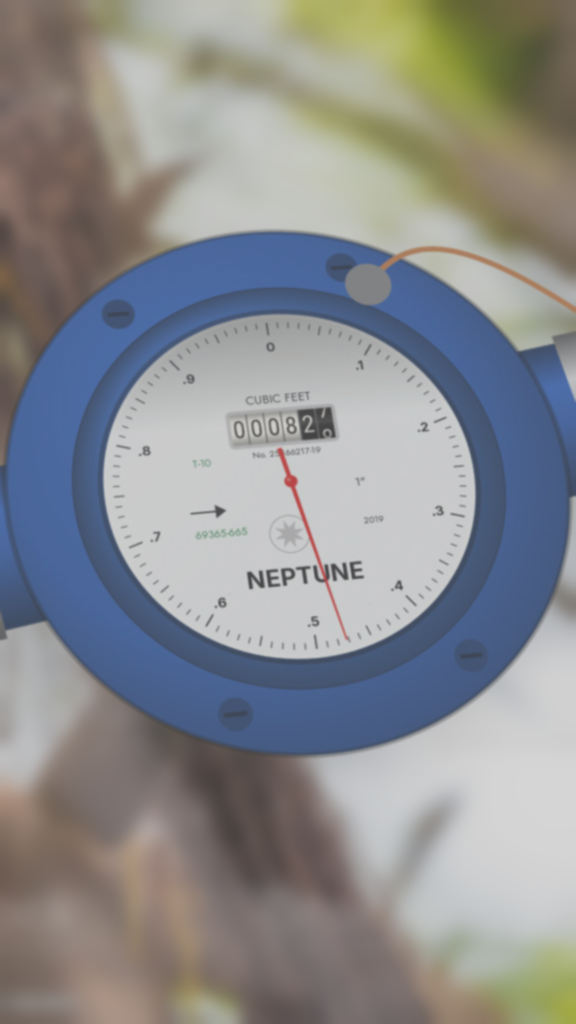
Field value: ft³ 827.47
